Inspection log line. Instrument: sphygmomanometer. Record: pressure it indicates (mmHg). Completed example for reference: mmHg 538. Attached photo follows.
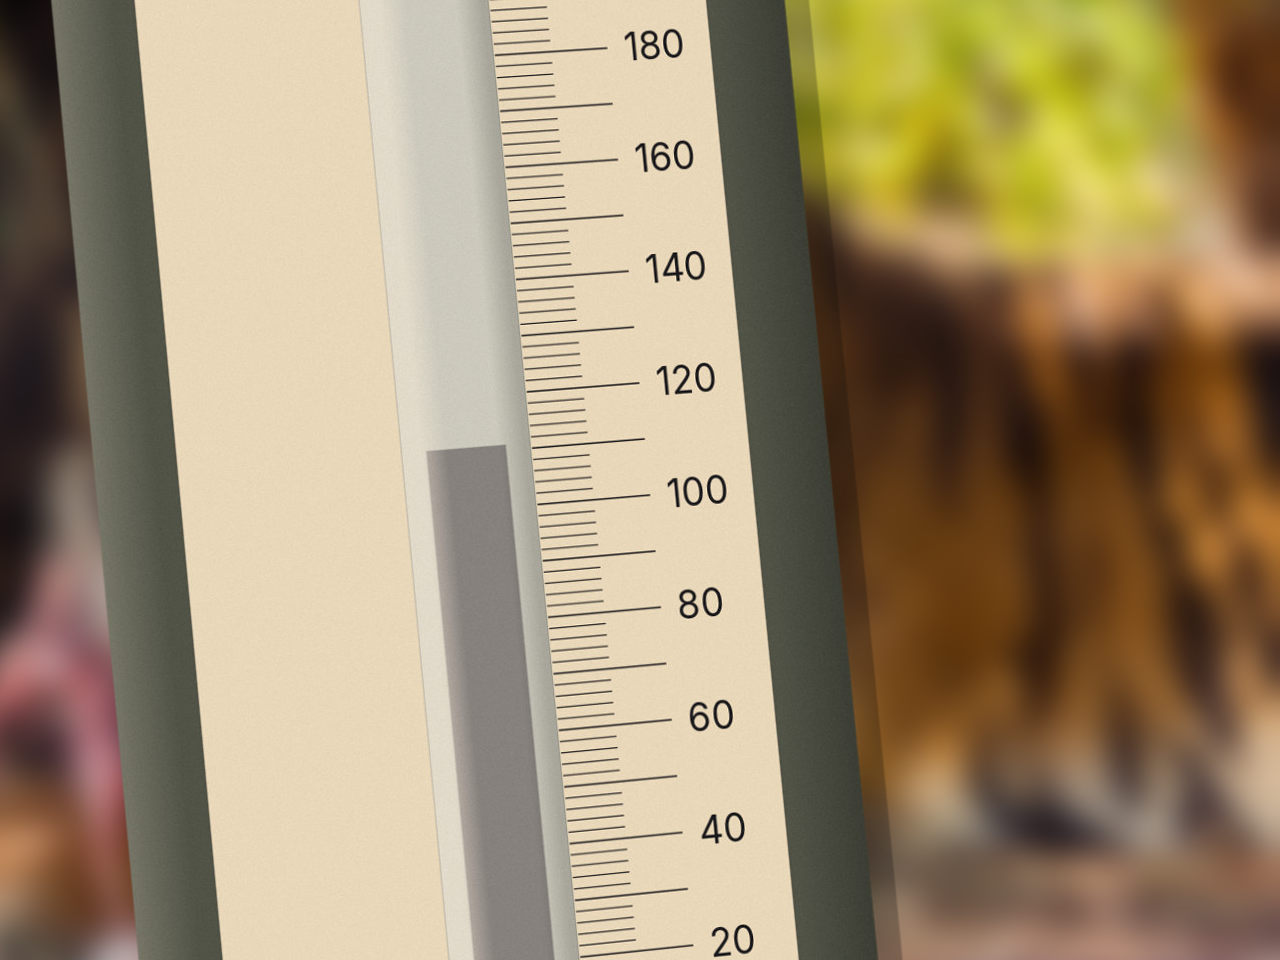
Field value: mmHg 111
